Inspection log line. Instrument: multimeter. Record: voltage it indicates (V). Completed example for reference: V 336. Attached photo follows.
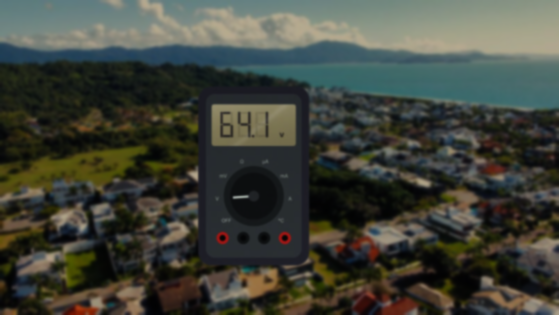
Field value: V 64.1
